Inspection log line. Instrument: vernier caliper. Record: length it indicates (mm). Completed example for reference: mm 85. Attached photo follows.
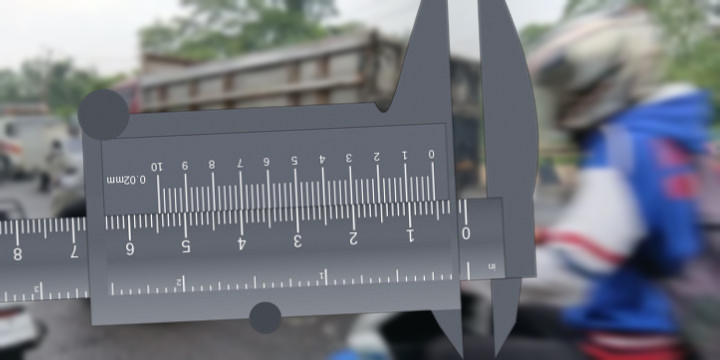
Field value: mm 5.5
